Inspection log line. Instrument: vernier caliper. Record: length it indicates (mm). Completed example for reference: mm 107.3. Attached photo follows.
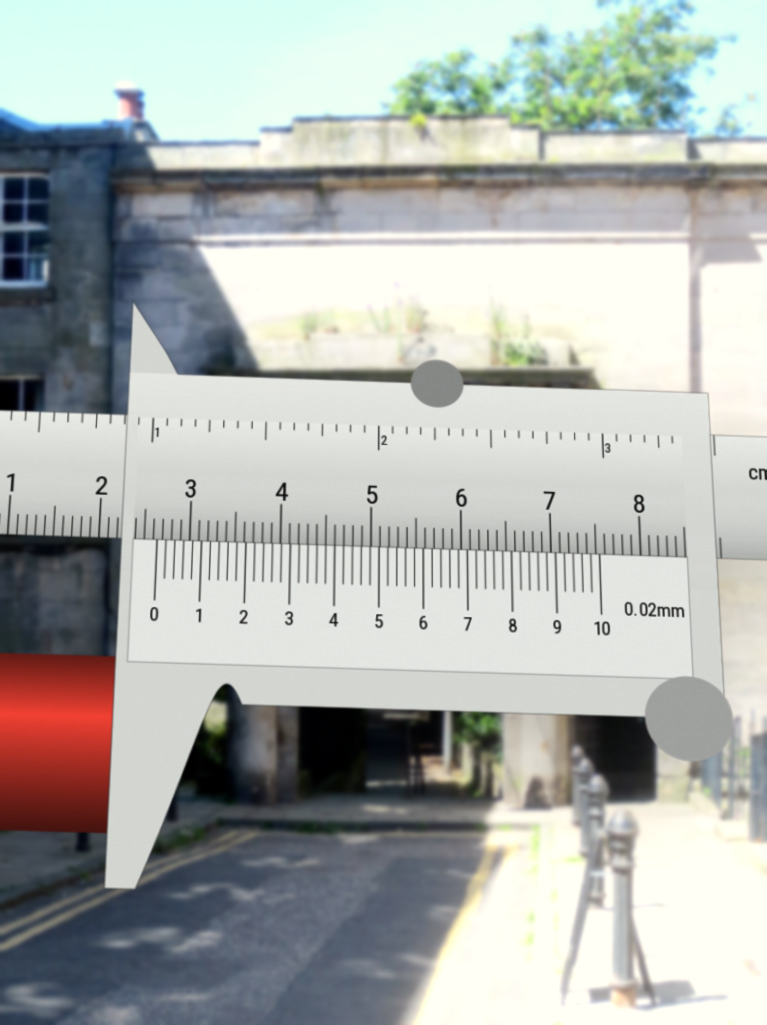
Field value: mm 26.4
